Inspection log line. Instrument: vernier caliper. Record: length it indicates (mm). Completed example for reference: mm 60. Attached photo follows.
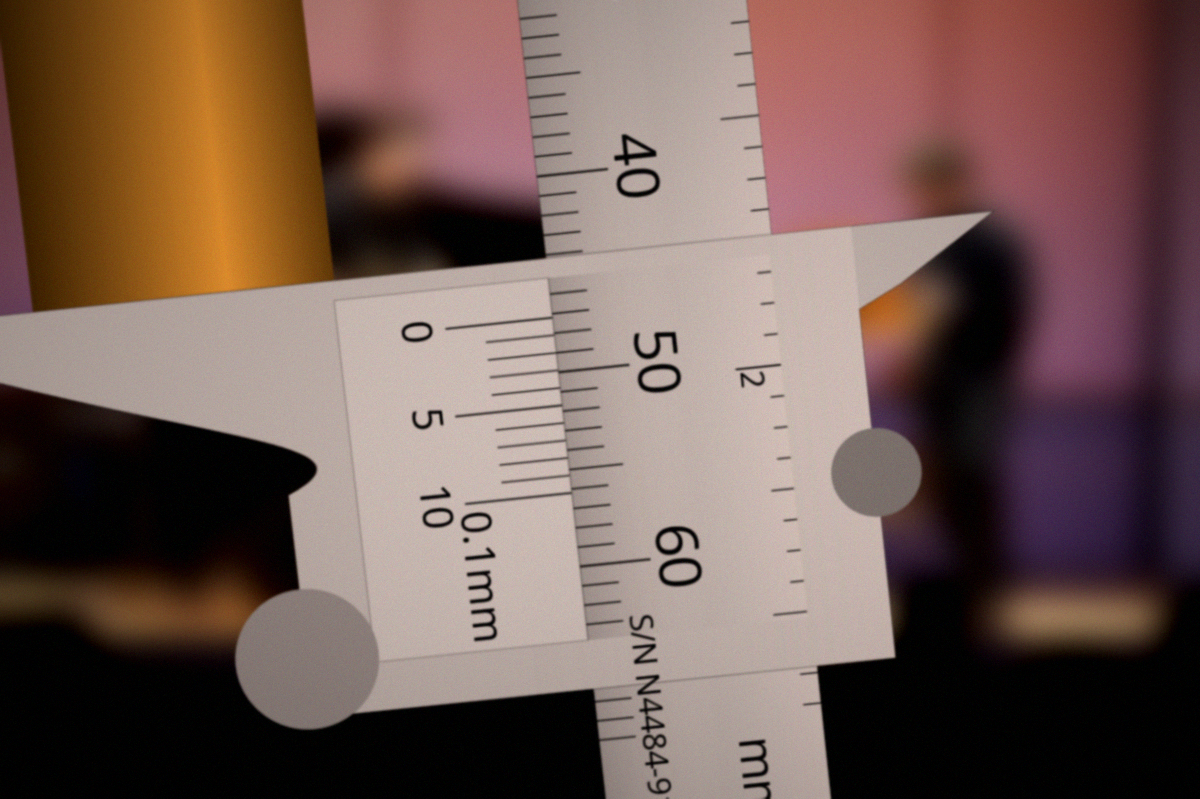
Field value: mm 47.2
